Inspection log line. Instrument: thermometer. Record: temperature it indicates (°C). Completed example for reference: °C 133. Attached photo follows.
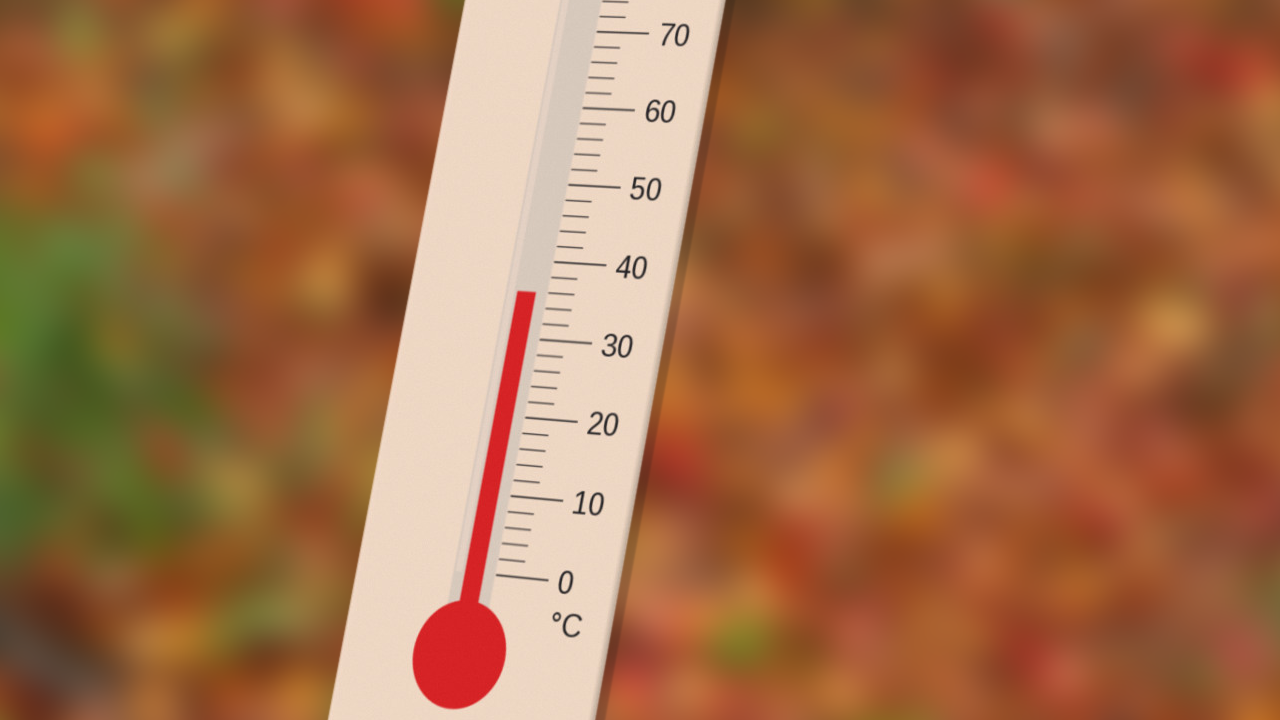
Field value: °C 36
